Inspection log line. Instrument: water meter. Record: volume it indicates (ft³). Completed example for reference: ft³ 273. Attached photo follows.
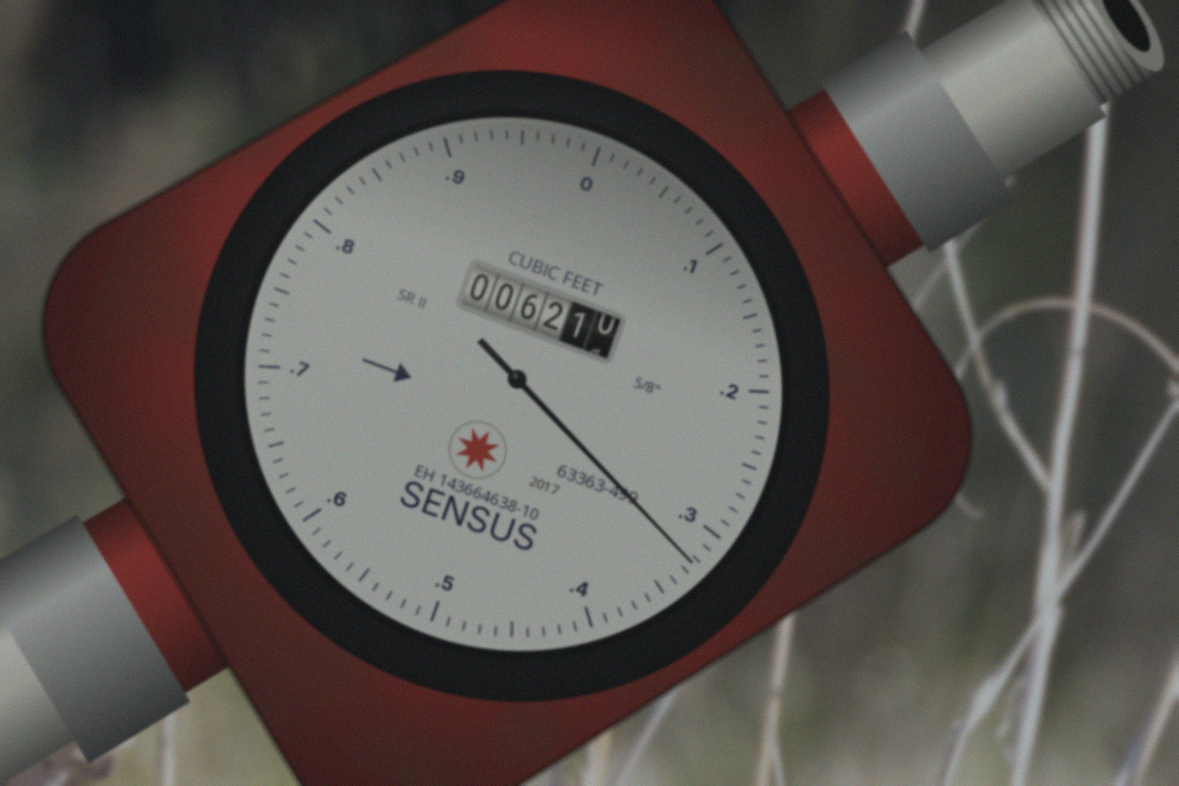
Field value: ft³ 6210.32
